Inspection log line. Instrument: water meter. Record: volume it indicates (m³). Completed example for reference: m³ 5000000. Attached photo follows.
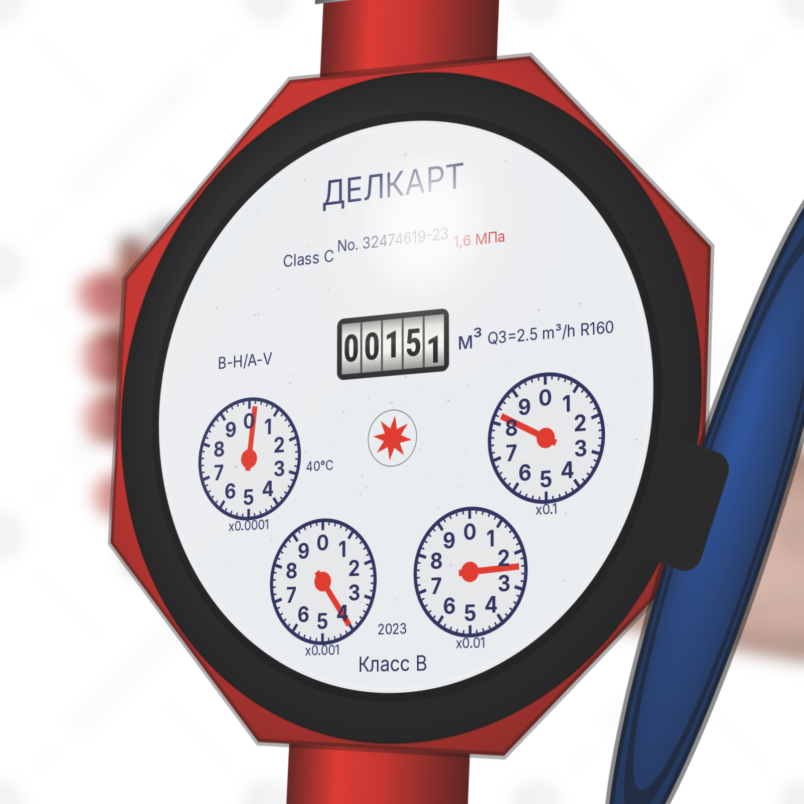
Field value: m³ 150.8240
